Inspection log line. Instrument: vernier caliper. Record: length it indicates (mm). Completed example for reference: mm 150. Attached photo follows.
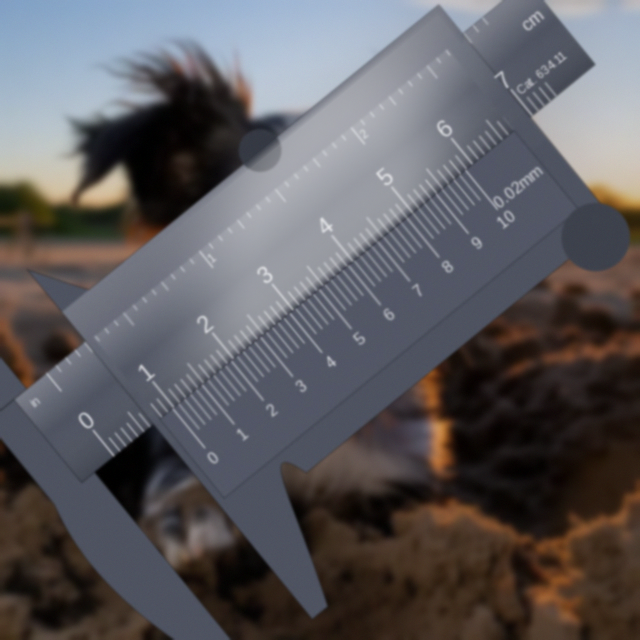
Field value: mm 9.8
